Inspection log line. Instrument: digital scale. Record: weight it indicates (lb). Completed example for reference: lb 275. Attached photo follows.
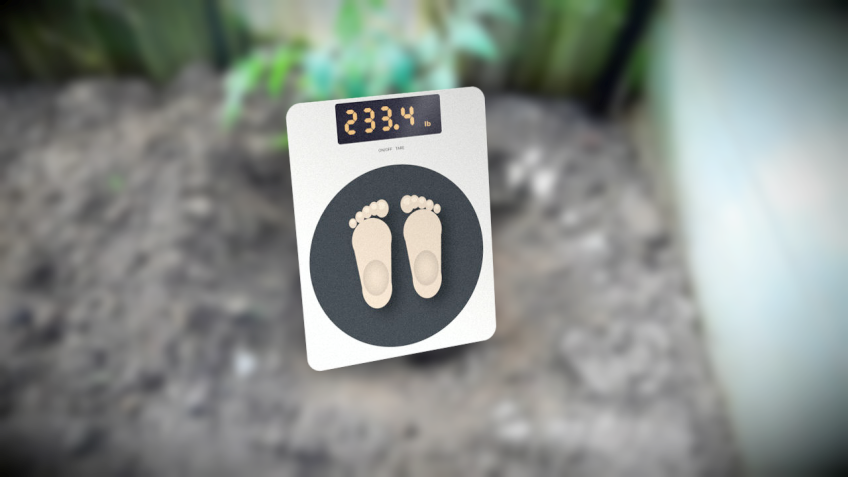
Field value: lb 233.4
